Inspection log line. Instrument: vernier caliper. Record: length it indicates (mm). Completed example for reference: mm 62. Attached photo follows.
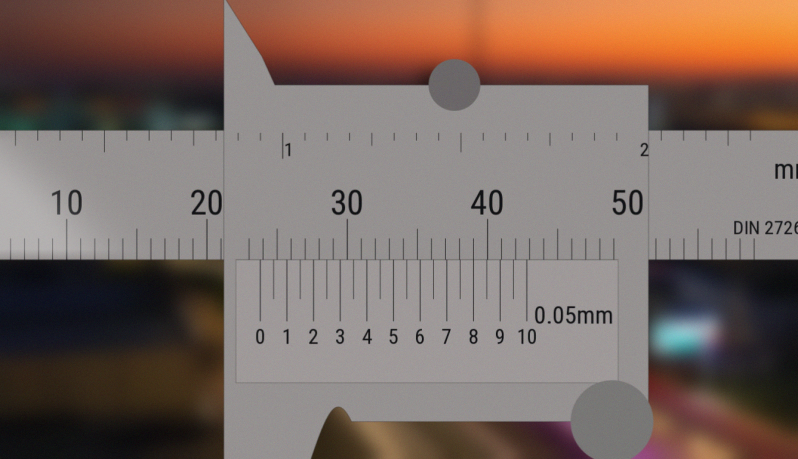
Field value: mm 23.8
